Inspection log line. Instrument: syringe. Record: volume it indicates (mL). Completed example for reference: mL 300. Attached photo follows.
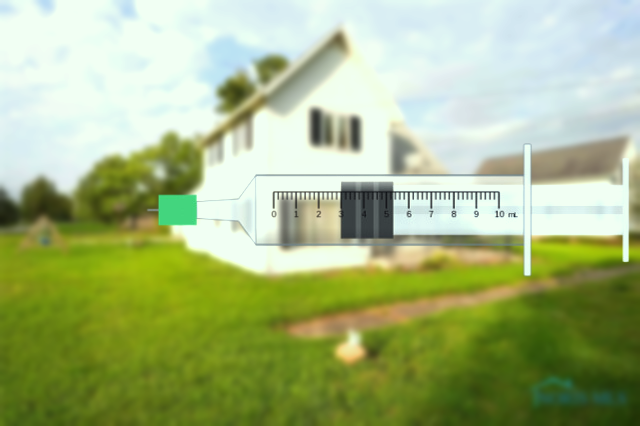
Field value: mL 3
